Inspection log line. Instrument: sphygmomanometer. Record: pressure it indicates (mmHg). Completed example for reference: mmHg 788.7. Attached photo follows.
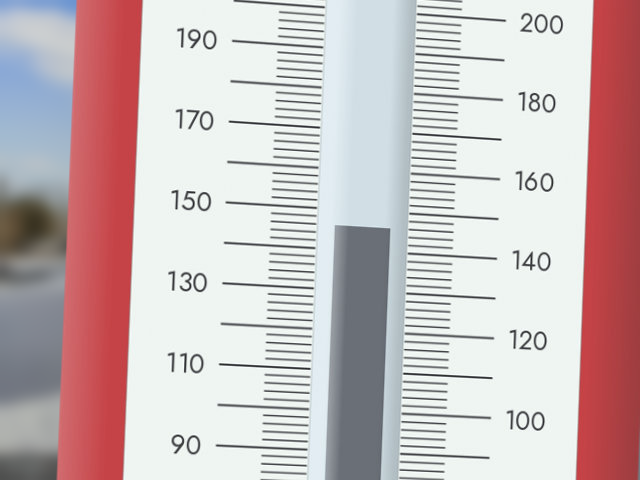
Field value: mmHg 146
